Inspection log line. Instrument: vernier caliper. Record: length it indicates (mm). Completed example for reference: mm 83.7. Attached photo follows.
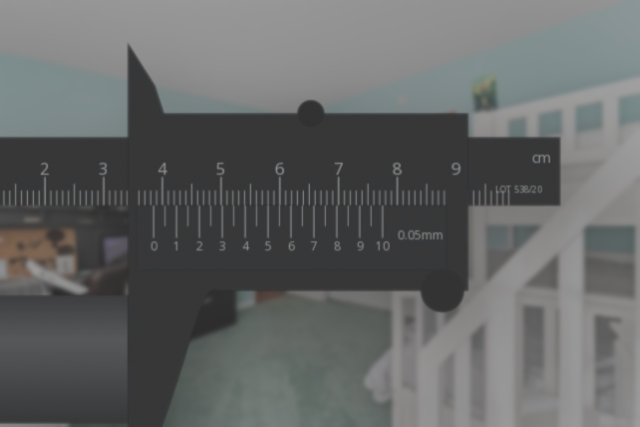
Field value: mm 38.5
